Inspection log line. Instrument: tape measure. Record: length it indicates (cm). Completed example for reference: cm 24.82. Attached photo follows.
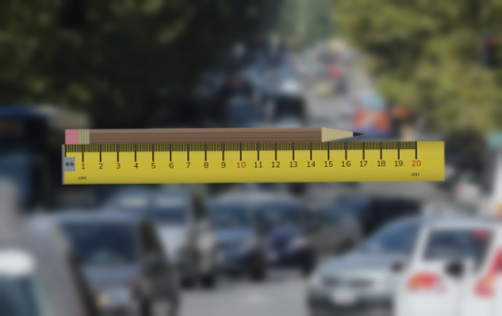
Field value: cm 17
